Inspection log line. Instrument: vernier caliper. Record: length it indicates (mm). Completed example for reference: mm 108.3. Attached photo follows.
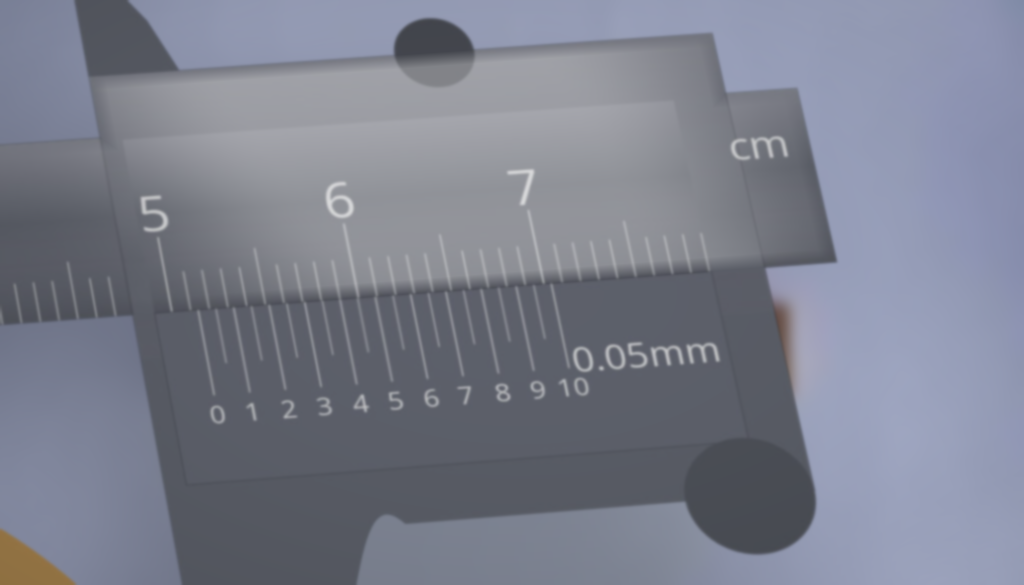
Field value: mm 51.4
